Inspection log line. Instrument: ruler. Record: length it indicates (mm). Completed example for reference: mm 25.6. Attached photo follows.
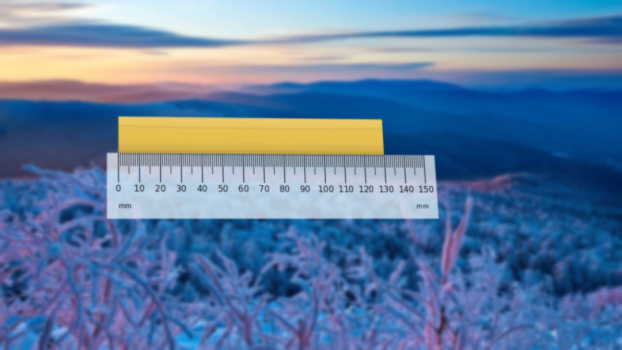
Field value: mm 130
